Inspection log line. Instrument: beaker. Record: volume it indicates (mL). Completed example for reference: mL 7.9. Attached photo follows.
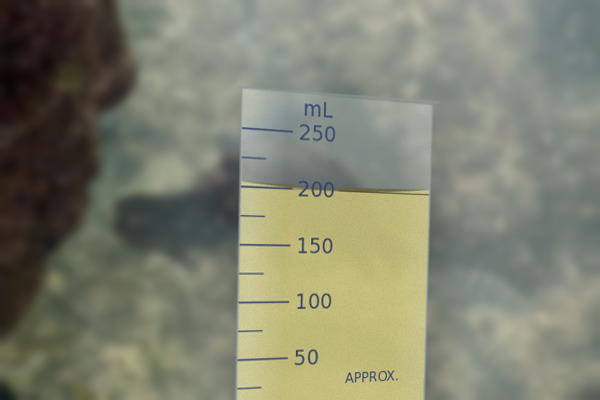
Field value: mL 200
